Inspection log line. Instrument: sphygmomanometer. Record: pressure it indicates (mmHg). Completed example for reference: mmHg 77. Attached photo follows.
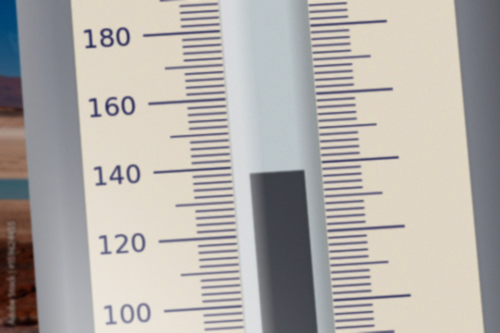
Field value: mmHg 138
